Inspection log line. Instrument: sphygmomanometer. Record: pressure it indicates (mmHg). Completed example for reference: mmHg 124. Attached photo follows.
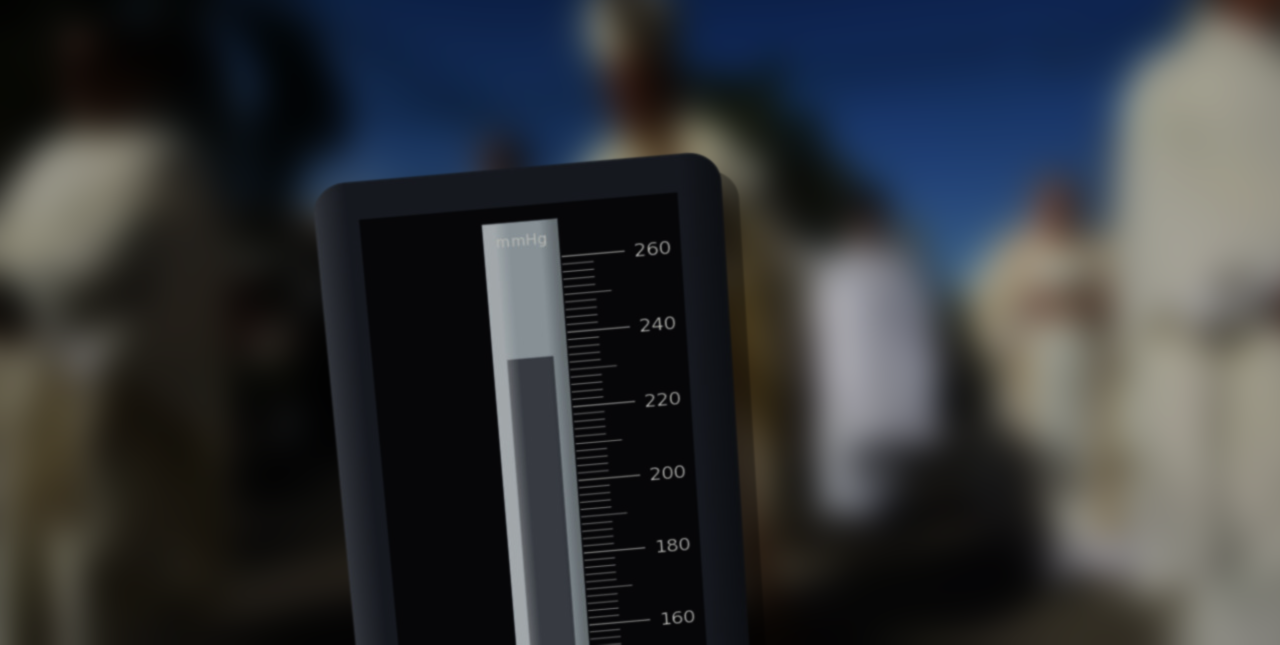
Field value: mmHg 234
